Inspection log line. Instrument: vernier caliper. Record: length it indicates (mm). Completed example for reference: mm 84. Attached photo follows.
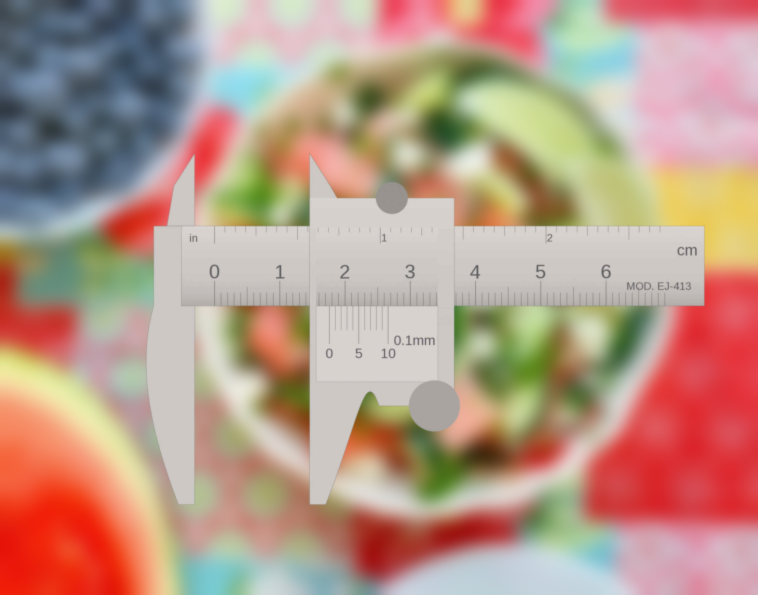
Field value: mm 17.6
